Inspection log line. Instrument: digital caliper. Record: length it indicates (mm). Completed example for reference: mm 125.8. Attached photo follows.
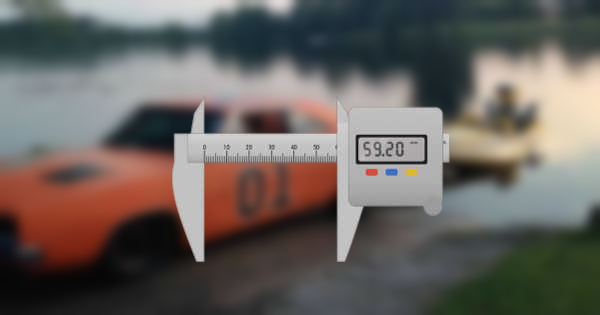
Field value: mm 59.20
